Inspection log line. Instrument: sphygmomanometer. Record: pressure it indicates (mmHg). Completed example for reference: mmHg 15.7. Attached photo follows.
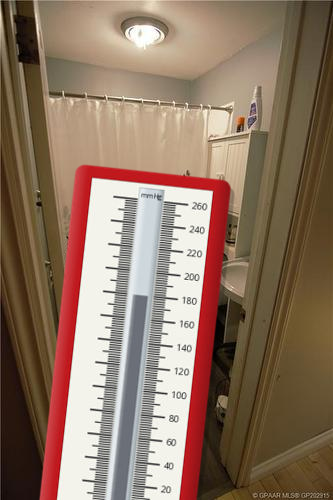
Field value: mmHg 180
